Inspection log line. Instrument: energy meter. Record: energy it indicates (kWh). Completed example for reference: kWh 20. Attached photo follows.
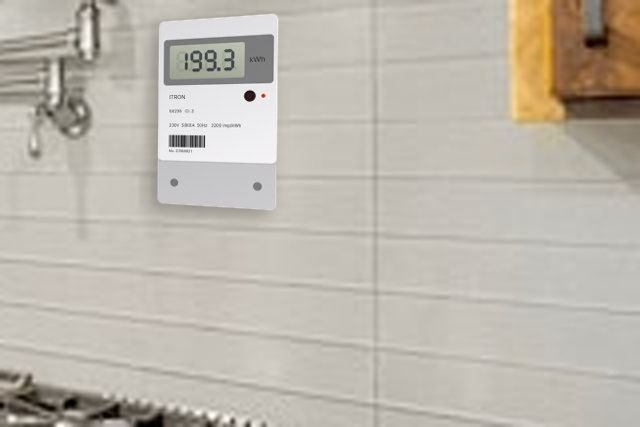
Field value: kWh 199.3
